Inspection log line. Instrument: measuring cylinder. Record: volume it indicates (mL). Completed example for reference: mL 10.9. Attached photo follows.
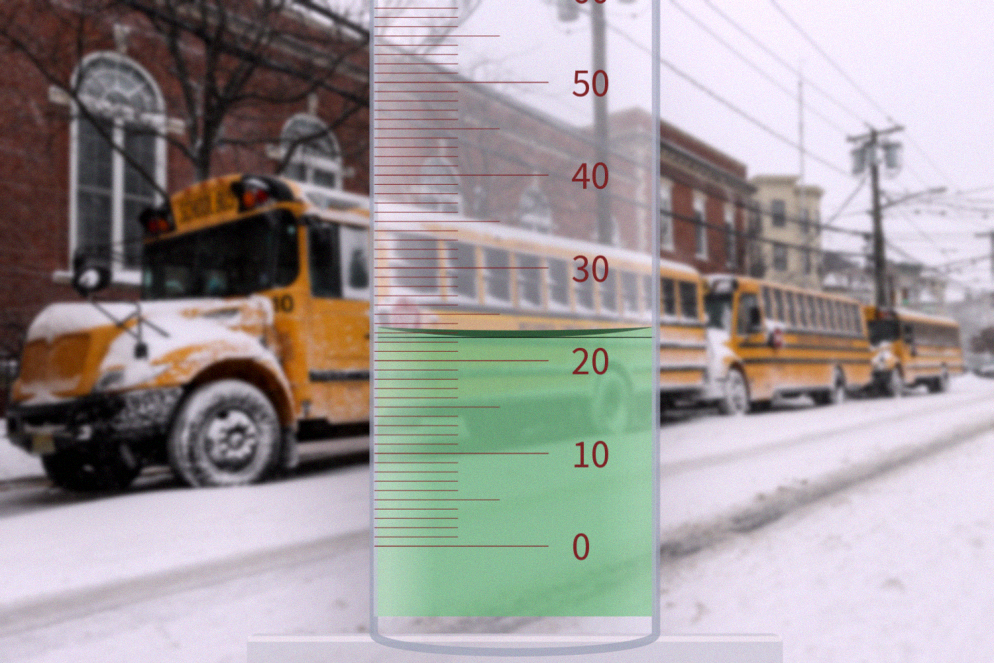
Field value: mL 22.5
